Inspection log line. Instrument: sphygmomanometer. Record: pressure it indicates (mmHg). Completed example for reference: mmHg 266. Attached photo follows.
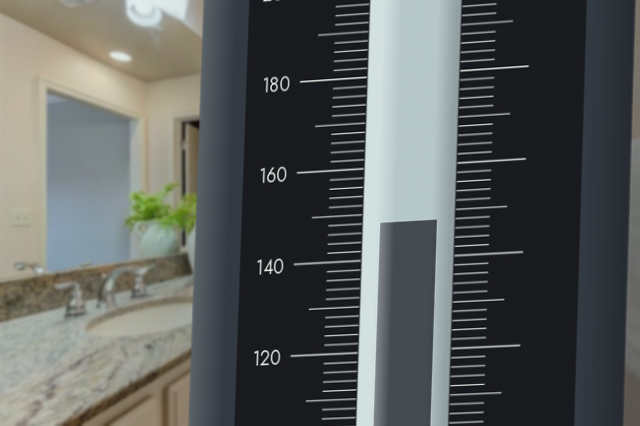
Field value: mmHg 148
